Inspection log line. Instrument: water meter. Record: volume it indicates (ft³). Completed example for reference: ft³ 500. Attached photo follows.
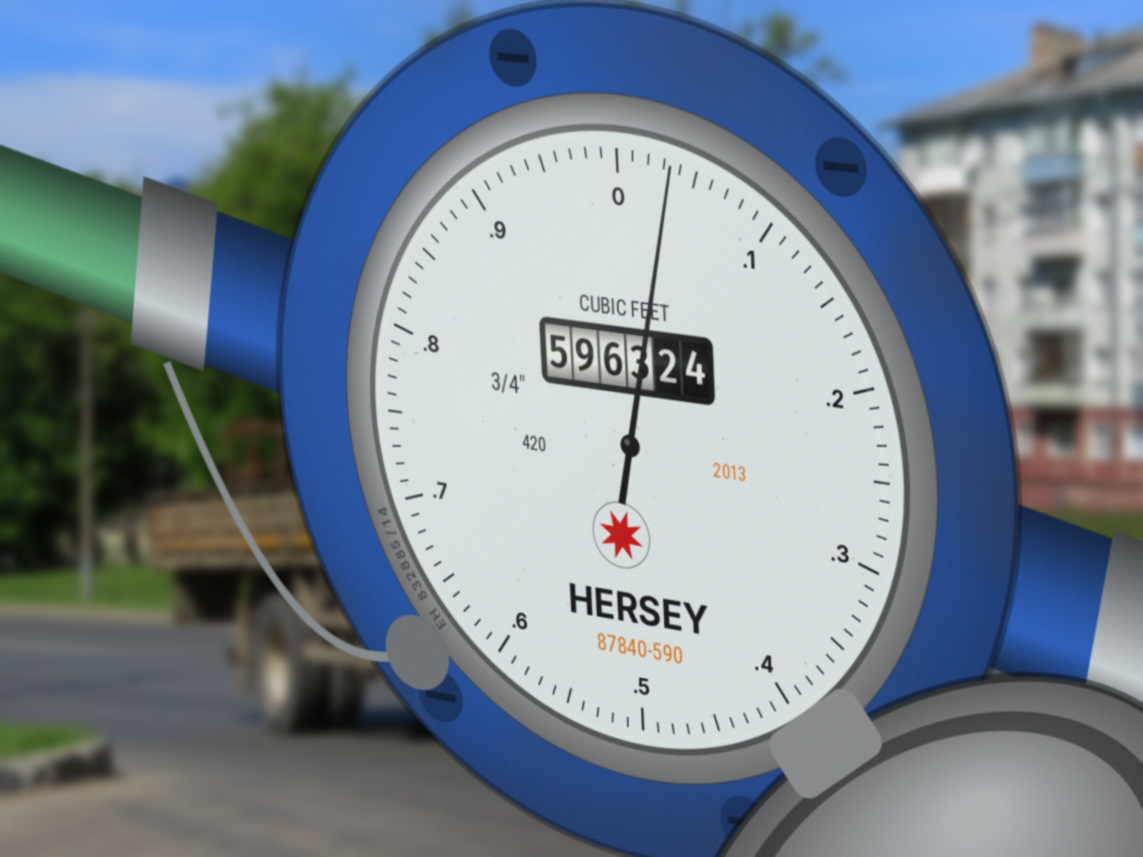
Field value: ft³ 596324.03
